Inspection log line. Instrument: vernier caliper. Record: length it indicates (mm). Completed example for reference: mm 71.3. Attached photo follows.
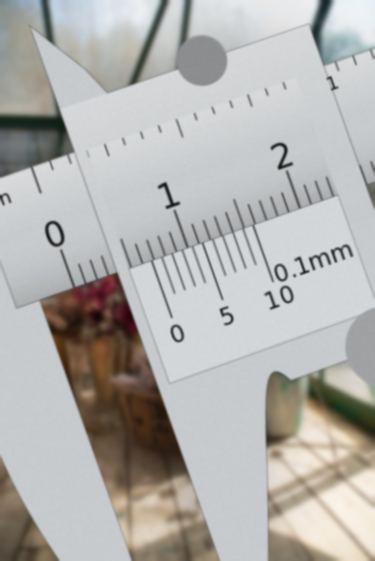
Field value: mm 6.8
